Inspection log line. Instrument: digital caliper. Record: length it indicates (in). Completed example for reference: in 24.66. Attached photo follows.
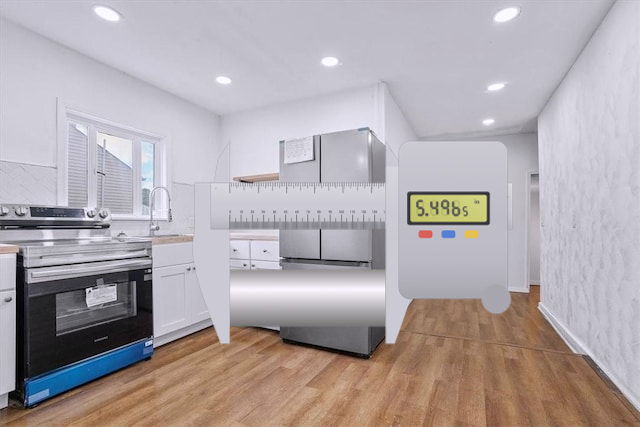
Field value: in 5.4965
